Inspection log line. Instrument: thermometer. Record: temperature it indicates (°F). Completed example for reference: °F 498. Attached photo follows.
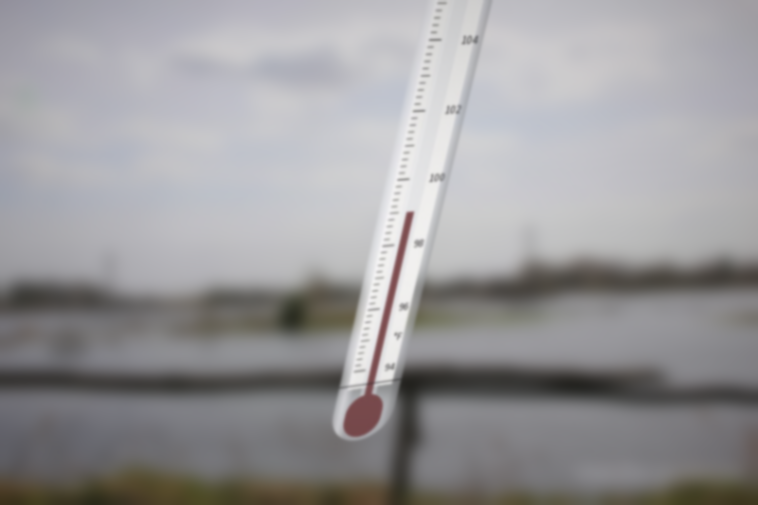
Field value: °F 99
